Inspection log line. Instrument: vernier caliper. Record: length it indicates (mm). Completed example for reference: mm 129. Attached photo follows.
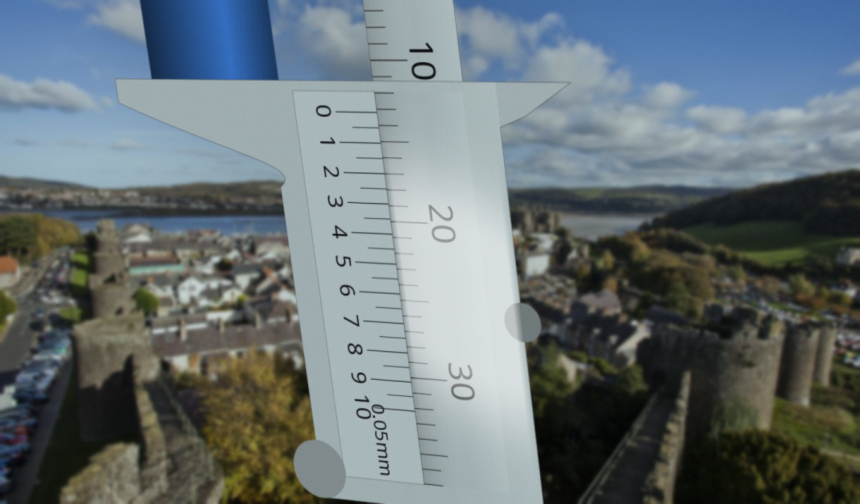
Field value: mm 13.2
